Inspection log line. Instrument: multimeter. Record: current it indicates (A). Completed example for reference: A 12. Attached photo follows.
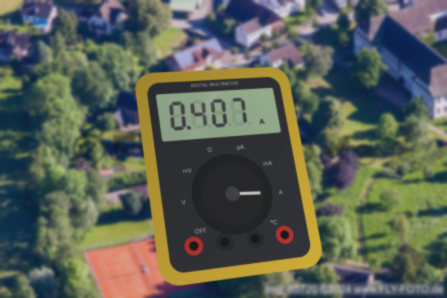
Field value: A 0.407
